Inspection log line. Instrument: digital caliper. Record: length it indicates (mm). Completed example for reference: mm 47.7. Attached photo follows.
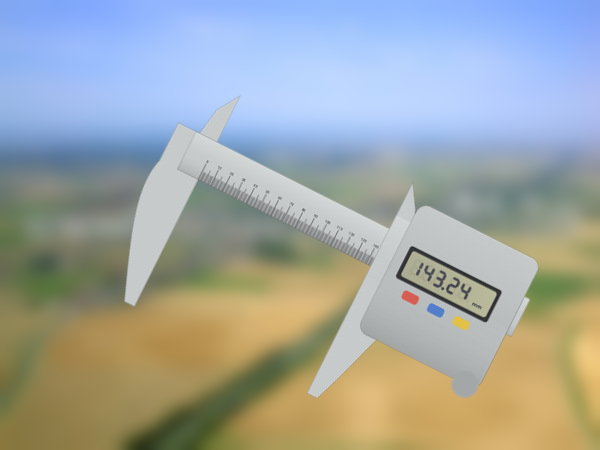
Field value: mm 143.24
